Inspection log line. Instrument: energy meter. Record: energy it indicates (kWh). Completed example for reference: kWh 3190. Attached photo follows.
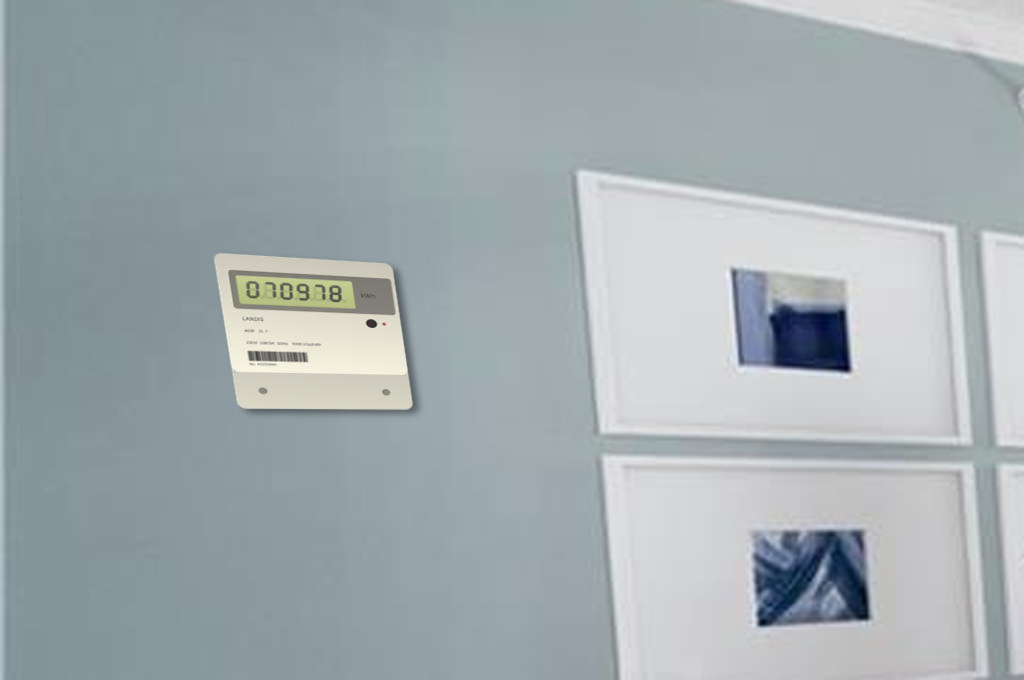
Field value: kWh 70978
